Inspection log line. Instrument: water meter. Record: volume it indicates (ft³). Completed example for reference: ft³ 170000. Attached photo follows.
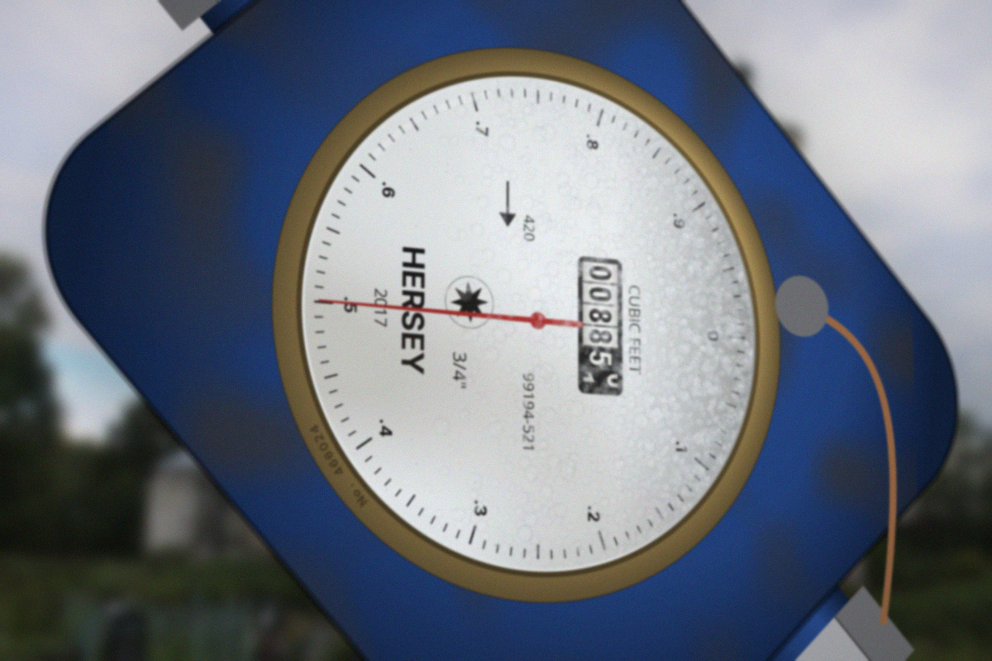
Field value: ft³ 8850.50
